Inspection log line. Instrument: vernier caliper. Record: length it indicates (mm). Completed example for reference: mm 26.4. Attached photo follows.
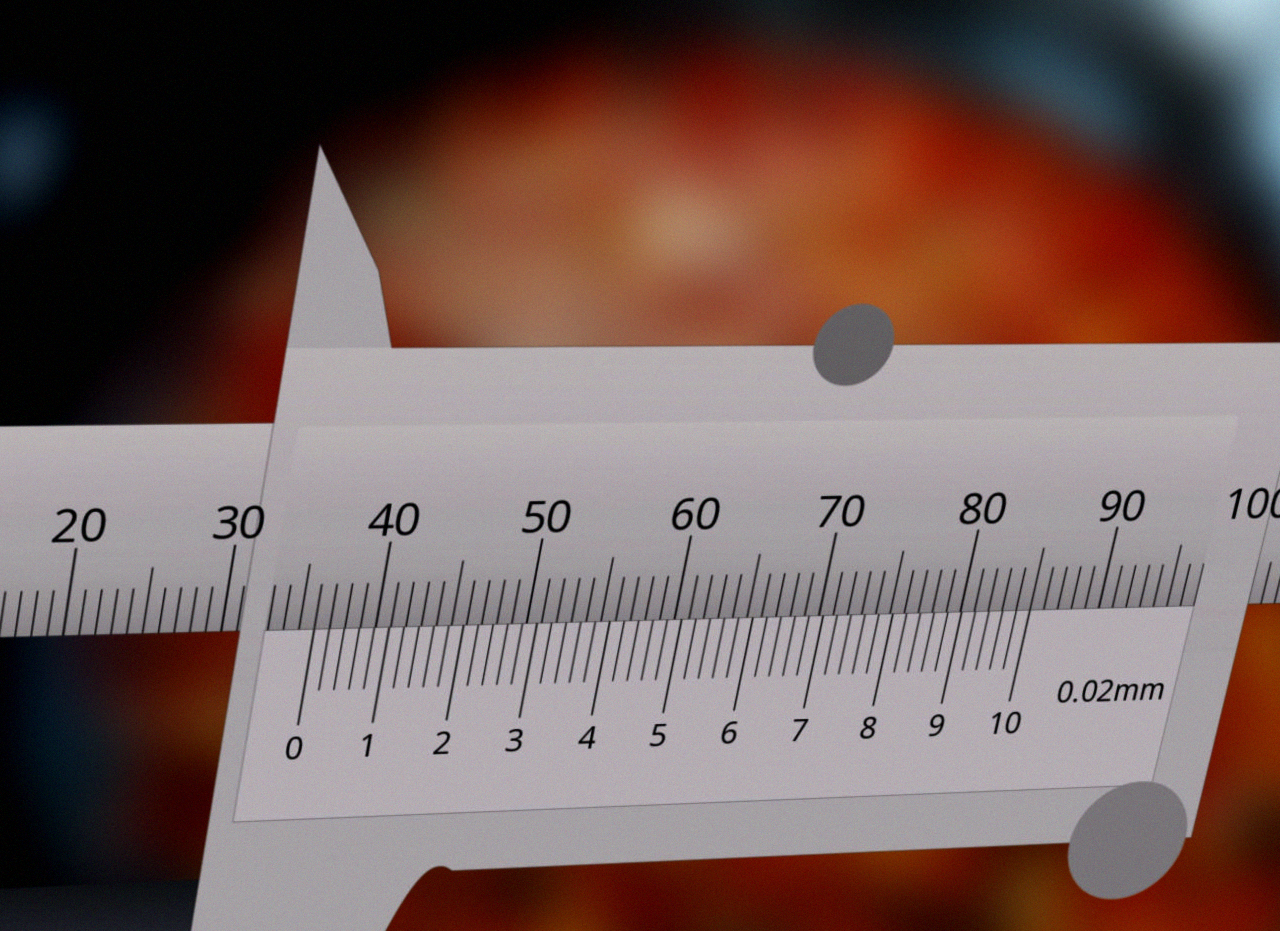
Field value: mm 36.0
